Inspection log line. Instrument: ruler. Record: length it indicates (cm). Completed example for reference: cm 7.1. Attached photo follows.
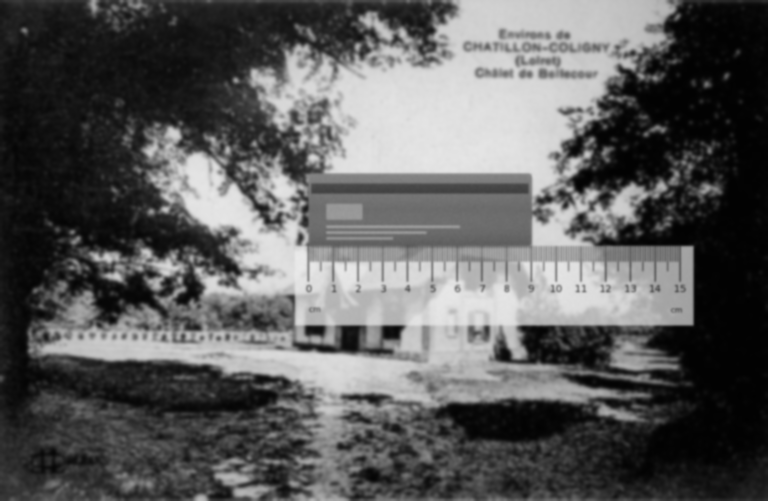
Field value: cm 9
